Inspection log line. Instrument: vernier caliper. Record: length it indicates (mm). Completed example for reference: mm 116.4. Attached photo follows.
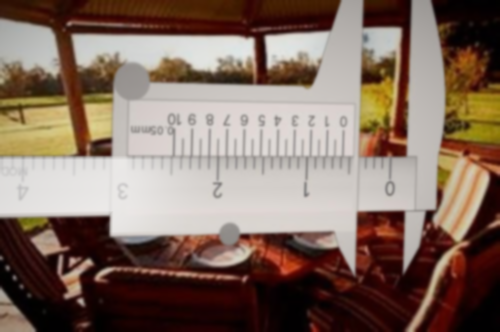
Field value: mm 5.8
